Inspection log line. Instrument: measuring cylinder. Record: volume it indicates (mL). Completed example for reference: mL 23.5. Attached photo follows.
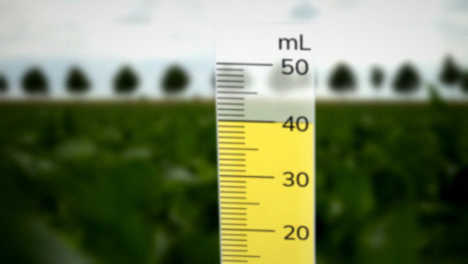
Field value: mL 40
